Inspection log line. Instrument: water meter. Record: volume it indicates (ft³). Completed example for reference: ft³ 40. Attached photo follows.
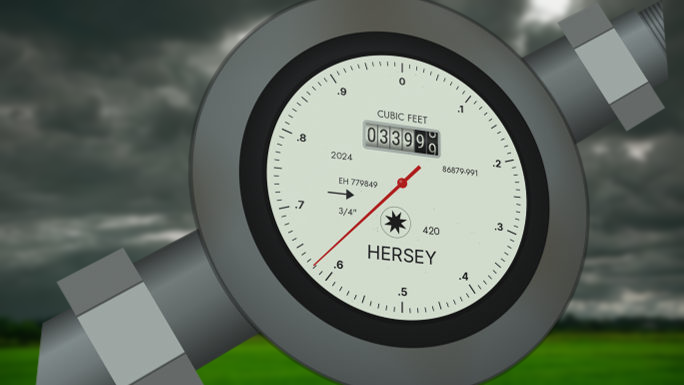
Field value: ft³ 33998.62
